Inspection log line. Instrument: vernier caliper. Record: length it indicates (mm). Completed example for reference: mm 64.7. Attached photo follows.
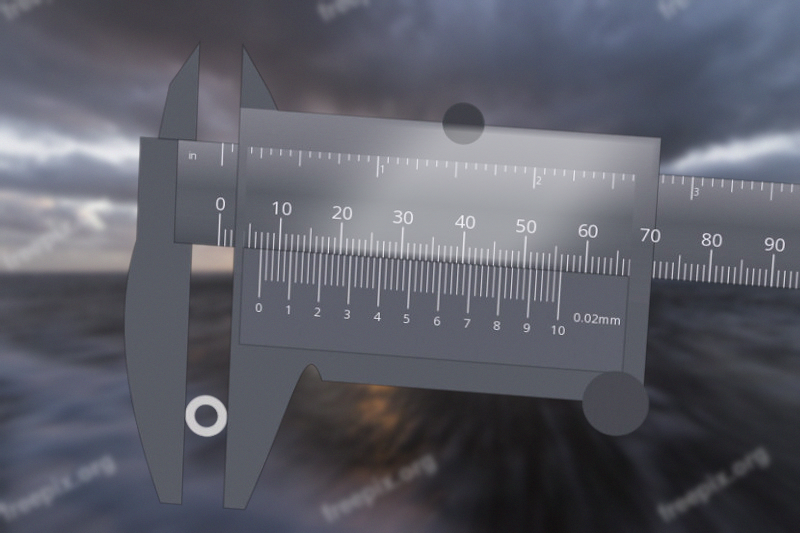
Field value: mm 7.0
